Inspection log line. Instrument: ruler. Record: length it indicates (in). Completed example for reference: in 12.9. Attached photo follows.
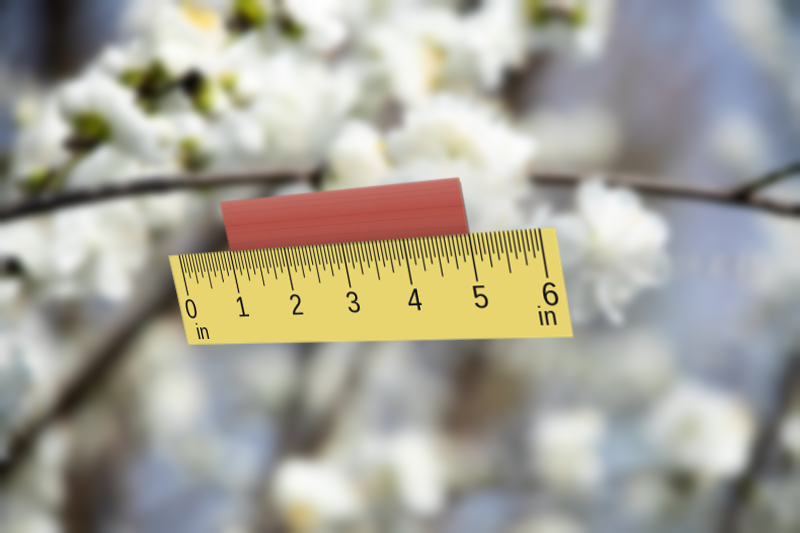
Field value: in 4
